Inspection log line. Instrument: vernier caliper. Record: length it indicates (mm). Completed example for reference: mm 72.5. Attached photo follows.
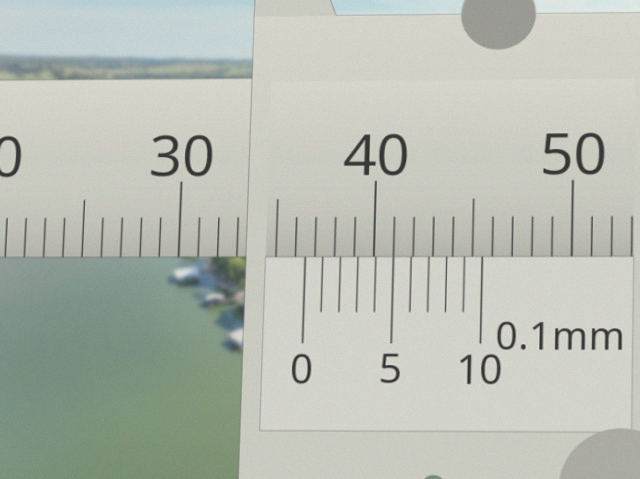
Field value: mm 36.5
